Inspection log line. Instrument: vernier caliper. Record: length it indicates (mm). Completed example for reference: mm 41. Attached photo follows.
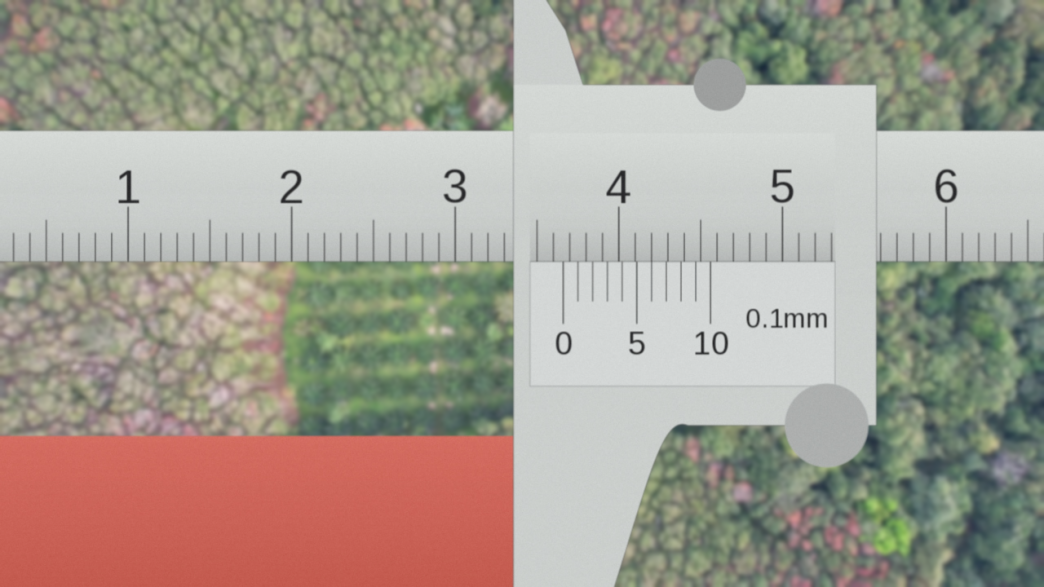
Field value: mm 36.6
